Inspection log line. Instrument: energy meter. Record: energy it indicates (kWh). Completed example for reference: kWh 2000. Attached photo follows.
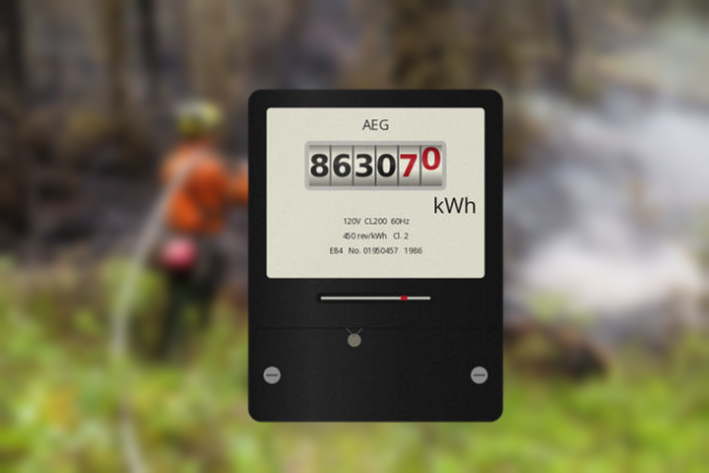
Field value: kWh 8630.70
